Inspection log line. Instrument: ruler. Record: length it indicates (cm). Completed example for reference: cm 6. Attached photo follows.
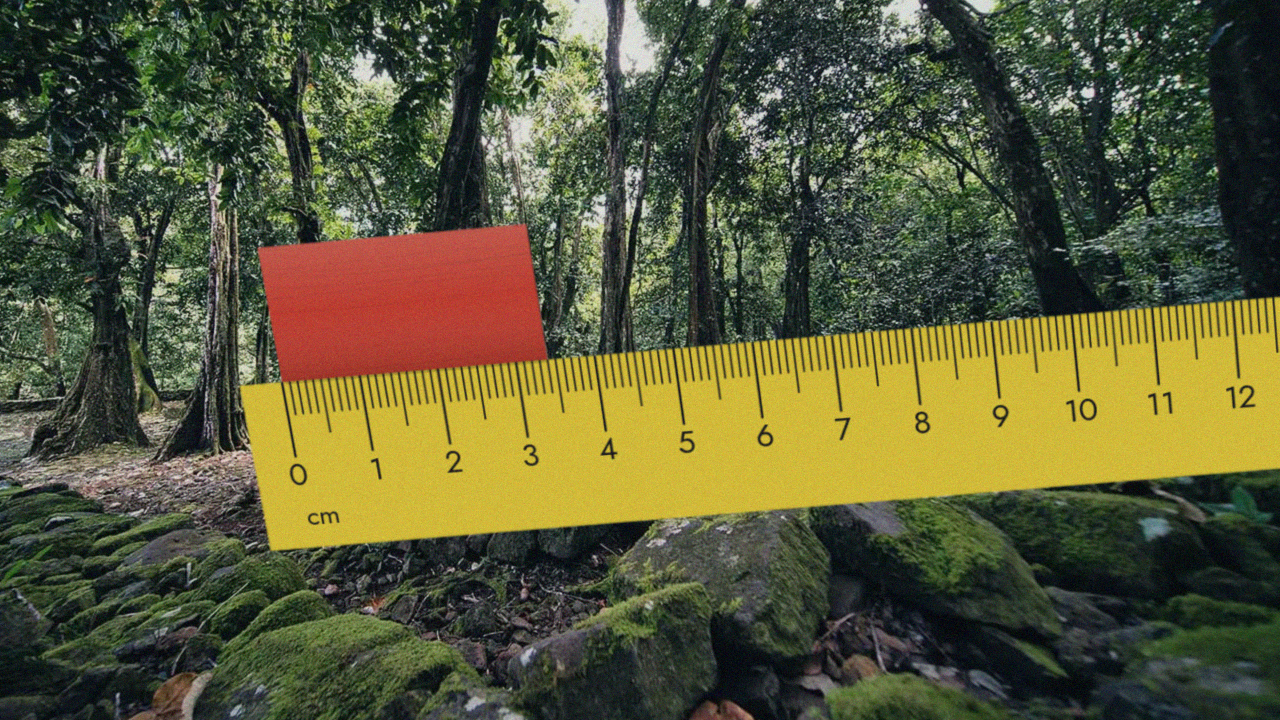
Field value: cm 3.4
